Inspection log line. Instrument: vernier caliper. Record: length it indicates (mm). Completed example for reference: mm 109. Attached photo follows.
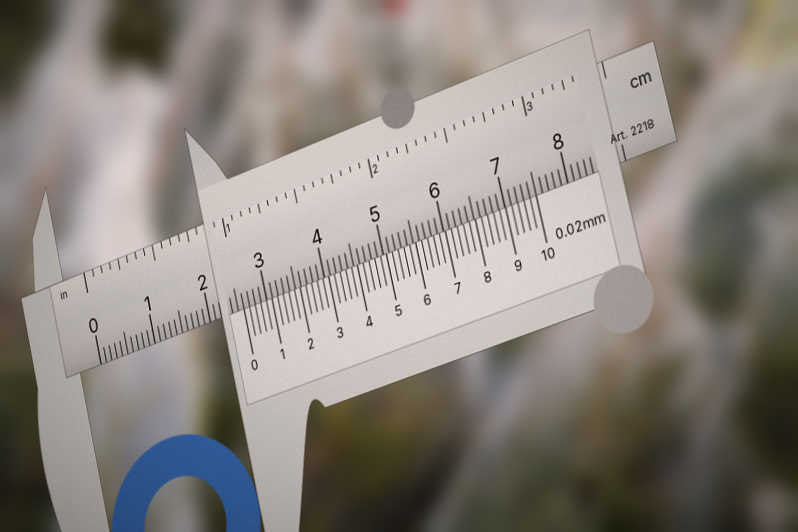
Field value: mm 26.0
